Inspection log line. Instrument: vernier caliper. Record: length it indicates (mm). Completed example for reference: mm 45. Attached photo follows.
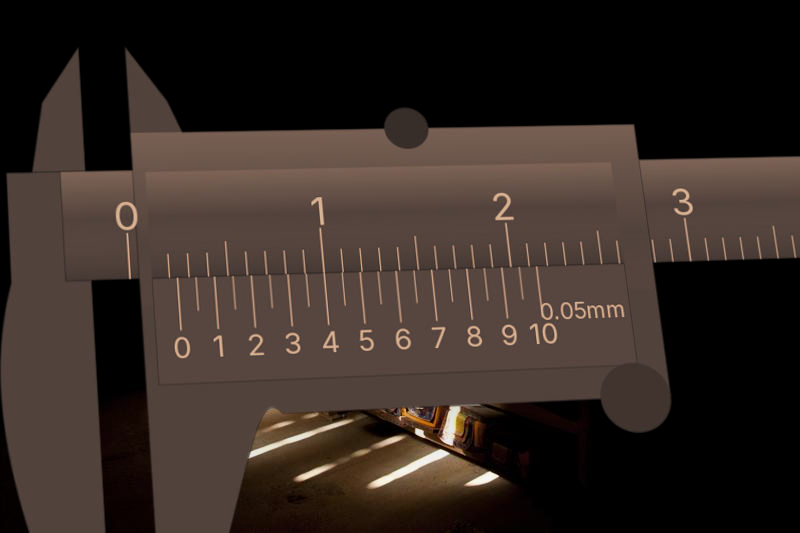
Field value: mm 2.4
